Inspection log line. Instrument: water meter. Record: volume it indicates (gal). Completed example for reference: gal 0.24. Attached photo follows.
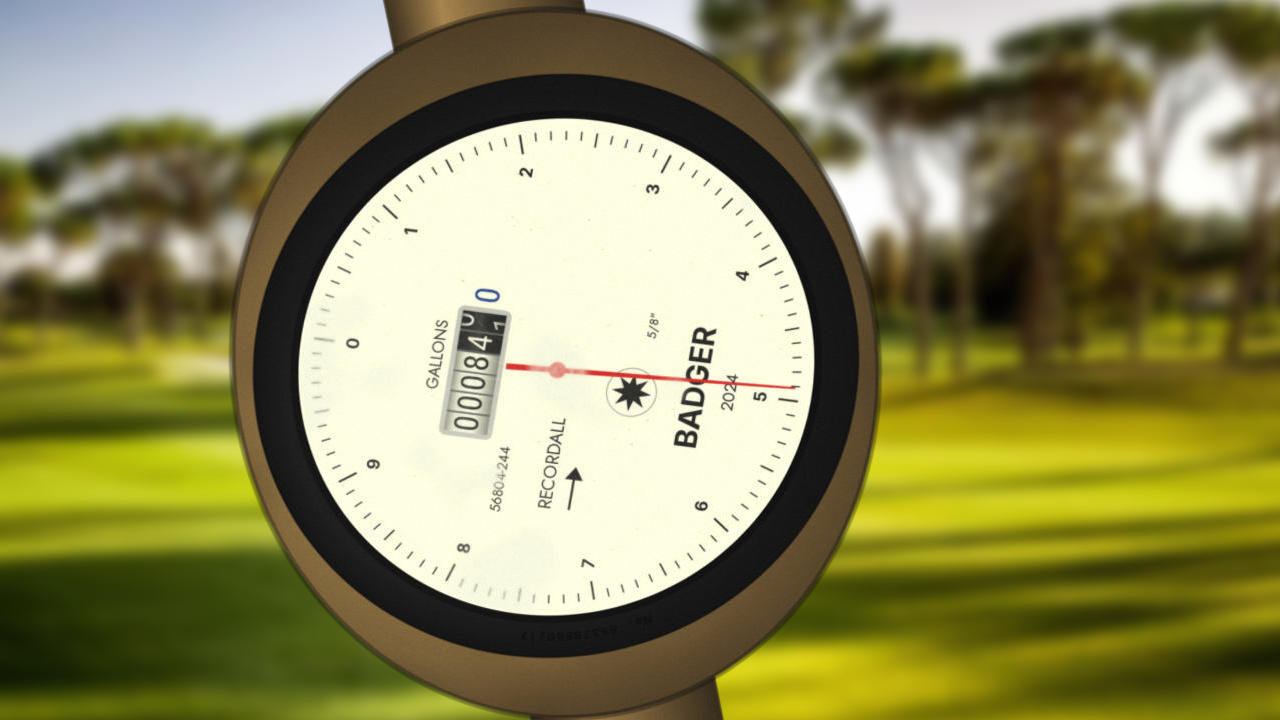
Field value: gal 8404.9
